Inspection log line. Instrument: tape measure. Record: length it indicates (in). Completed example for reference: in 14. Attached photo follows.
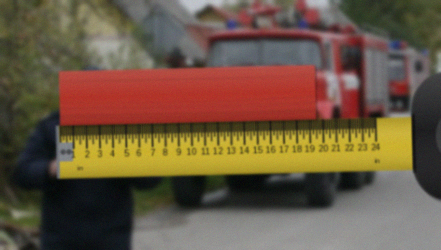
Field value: in 19.5
